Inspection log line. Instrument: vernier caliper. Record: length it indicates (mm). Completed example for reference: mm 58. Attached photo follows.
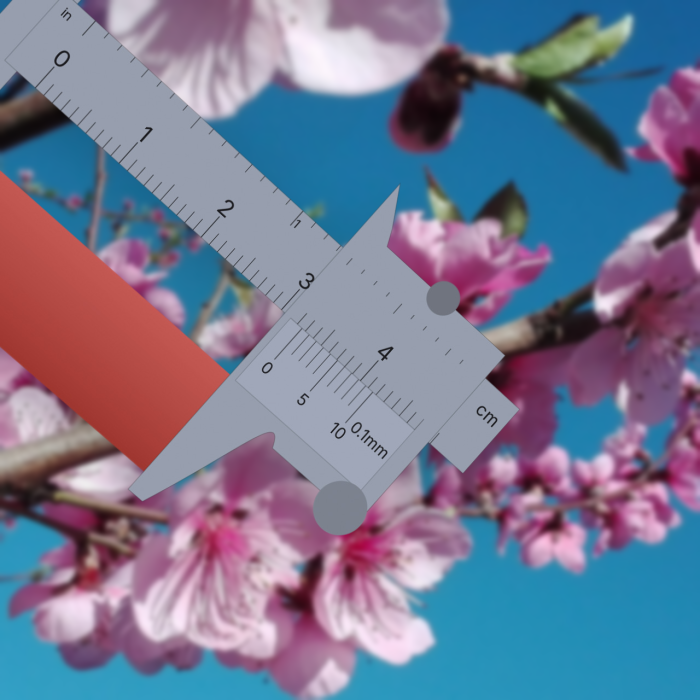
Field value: mm 32.6
